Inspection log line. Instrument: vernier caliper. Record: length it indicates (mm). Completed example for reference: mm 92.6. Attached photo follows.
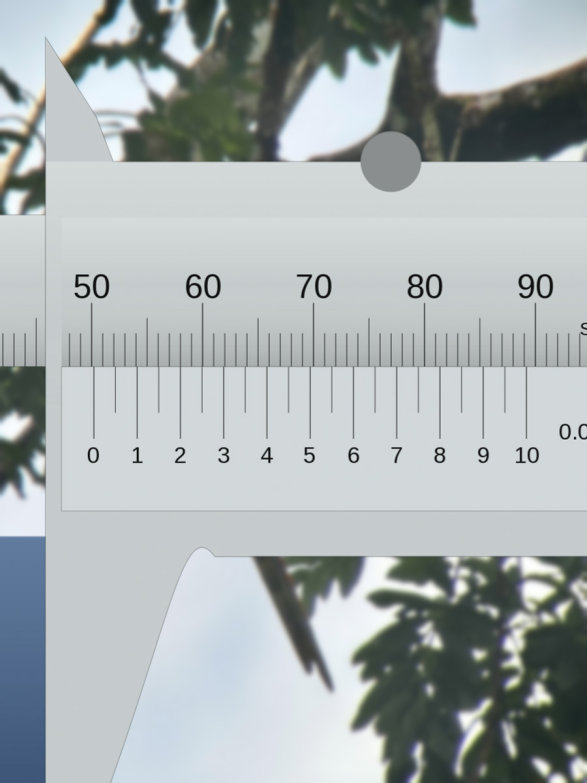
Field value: mm 50.2
